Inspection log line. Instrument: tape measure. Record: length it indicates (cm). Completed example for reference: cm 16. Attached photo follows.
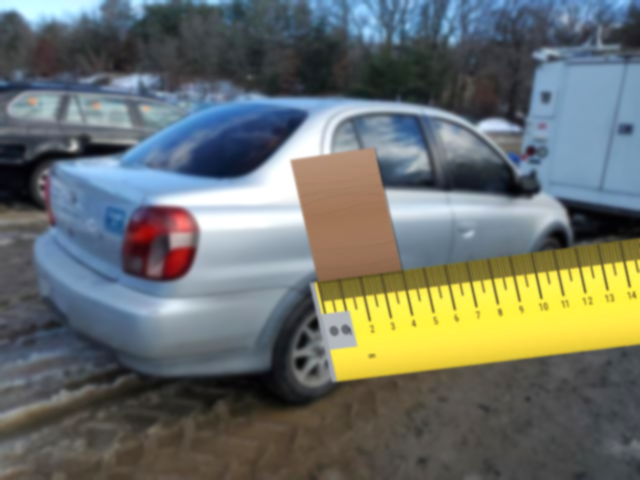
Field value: cm 4
